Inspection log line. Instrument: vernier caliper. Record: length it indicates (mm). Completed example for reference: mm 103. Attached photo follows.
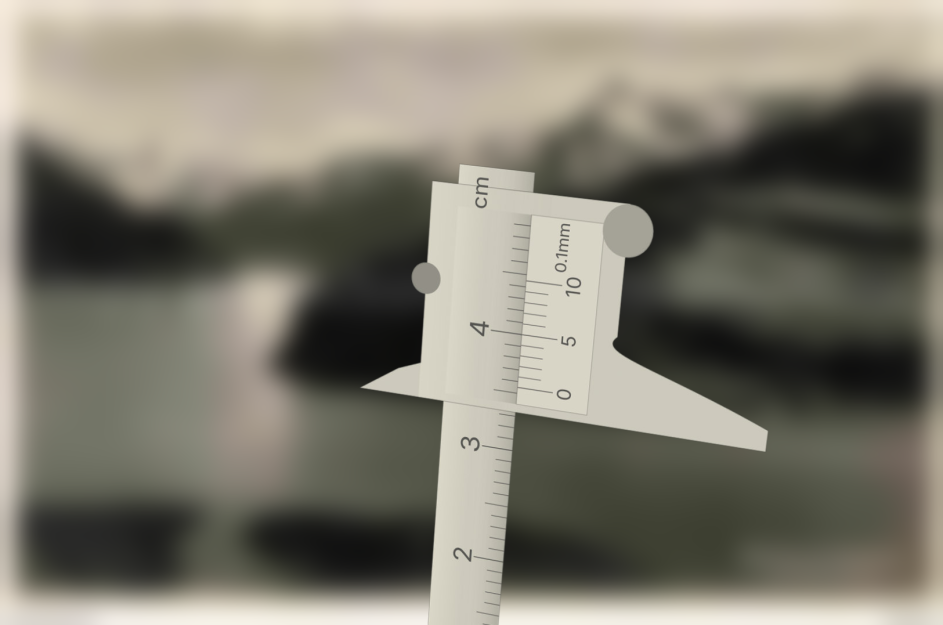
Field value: mm 35.5
